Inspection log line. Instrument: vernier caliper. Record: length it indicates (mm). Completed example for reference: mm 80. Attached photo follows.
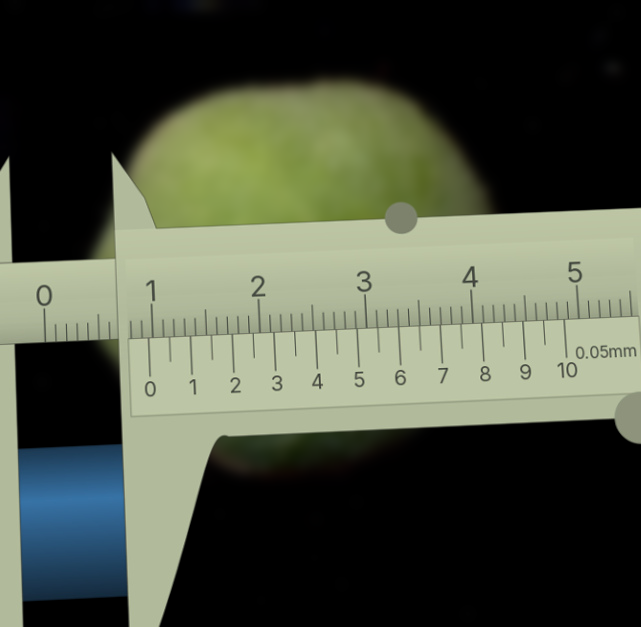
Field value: mm 9.6
